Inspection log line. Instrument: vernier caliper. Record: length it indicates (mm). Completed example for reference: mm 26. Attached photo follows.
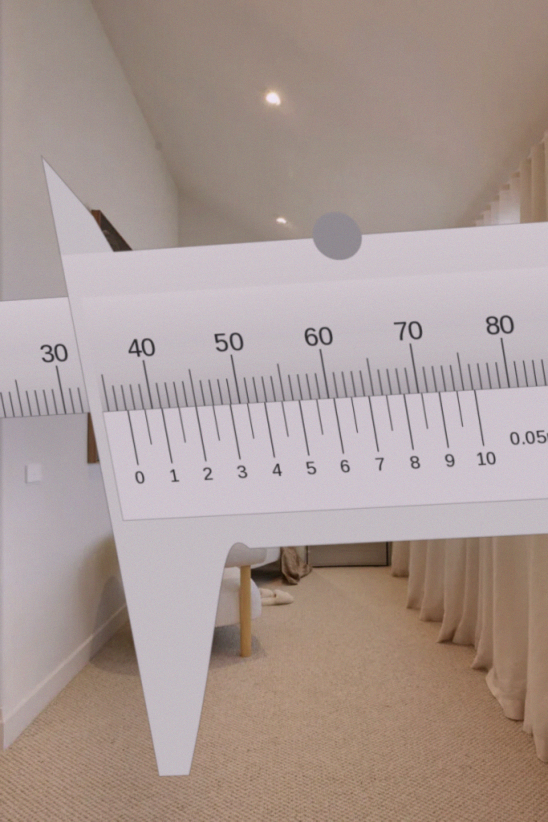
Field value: mm 37.2
